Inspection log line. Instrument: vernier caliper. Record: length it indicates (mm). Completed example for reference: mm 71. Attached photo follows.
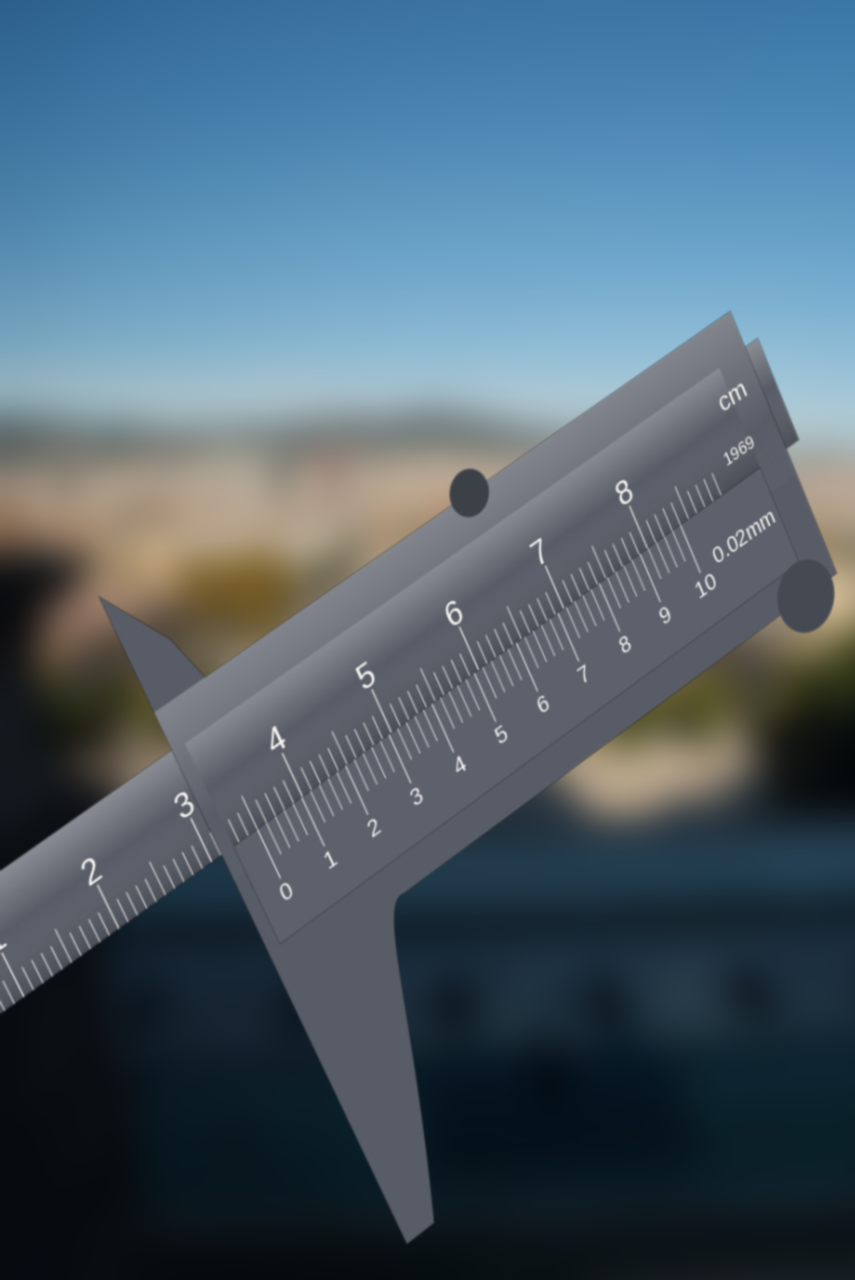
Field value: mm 35.0
